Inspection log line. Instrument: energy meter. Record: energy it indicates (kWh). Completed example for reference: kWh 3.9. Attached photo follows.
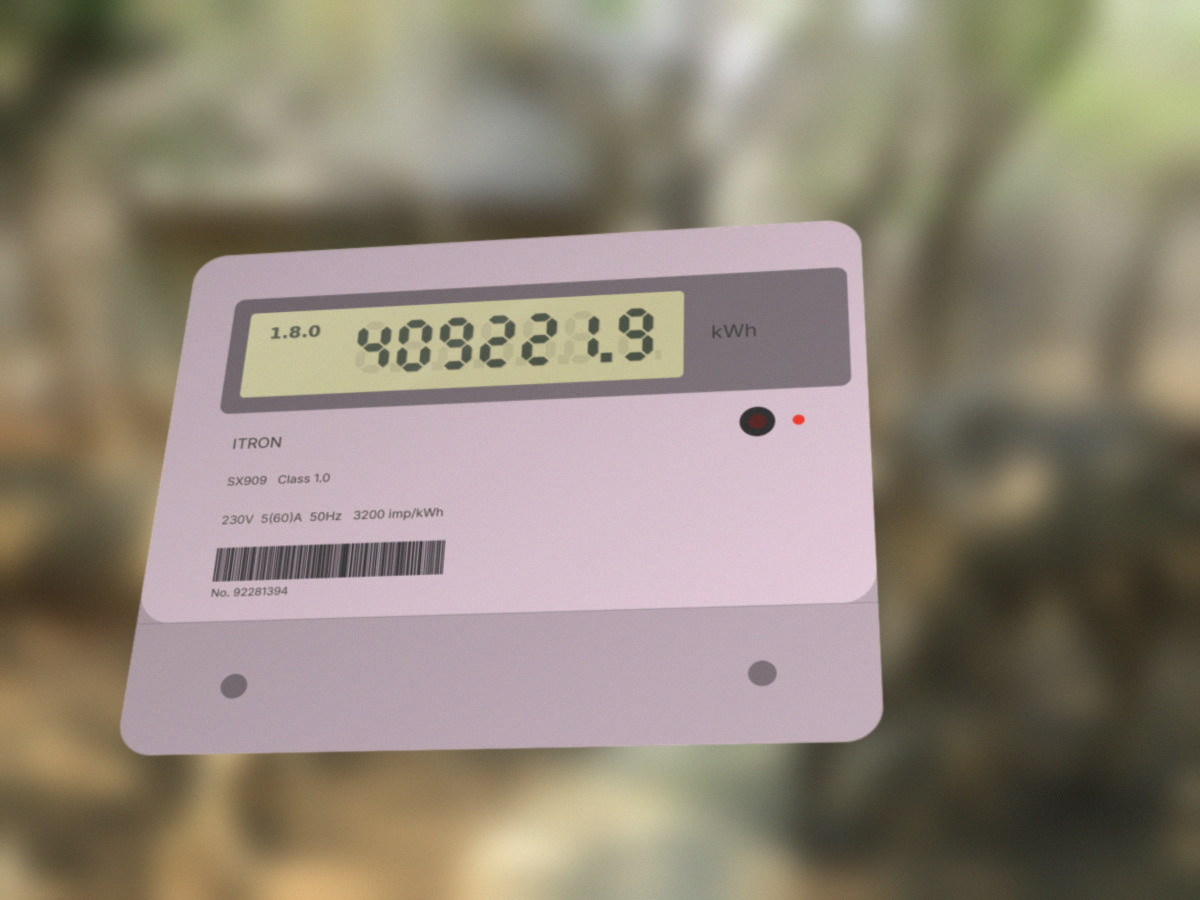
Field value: kWh 409221.9
